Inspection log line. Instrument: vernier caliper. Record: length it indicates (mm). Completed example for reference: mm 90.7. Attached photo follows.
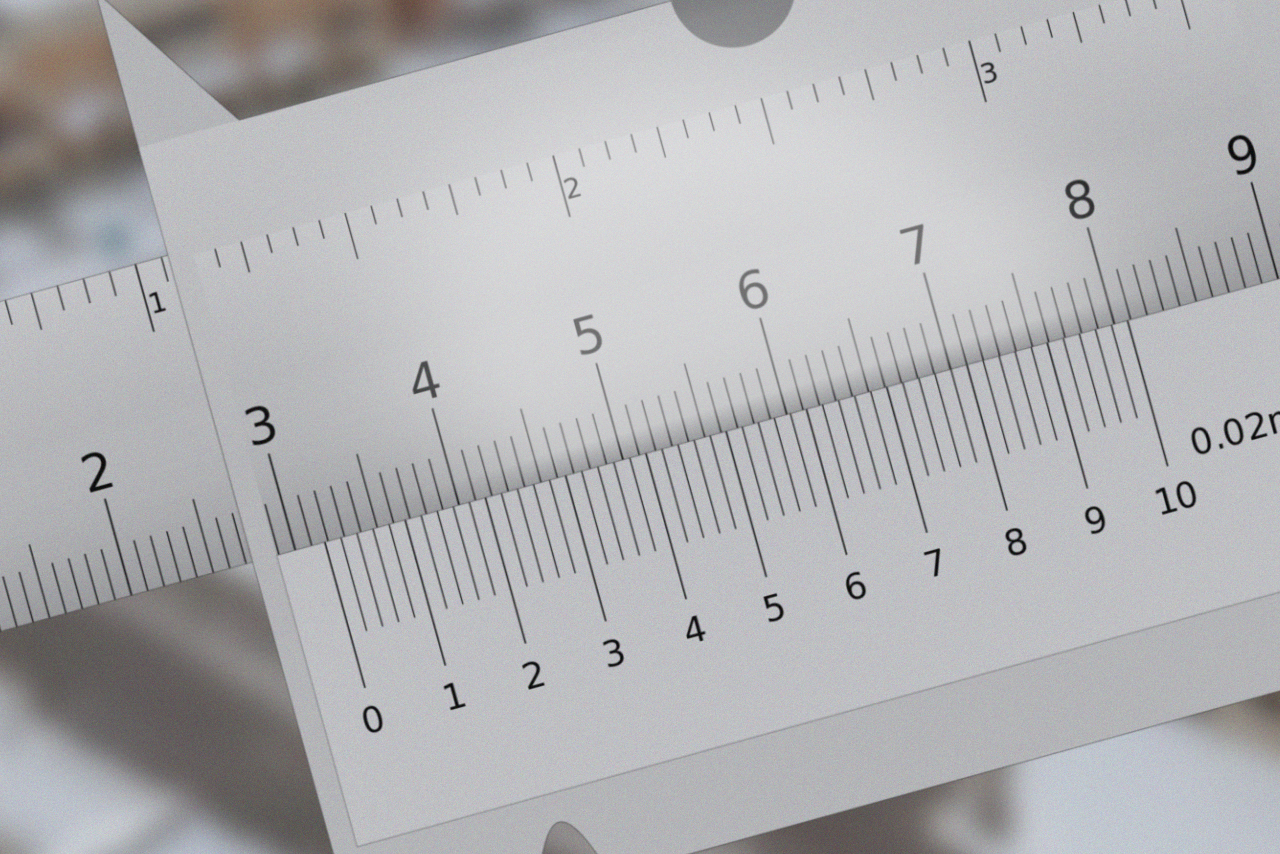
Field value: mm 31.8
